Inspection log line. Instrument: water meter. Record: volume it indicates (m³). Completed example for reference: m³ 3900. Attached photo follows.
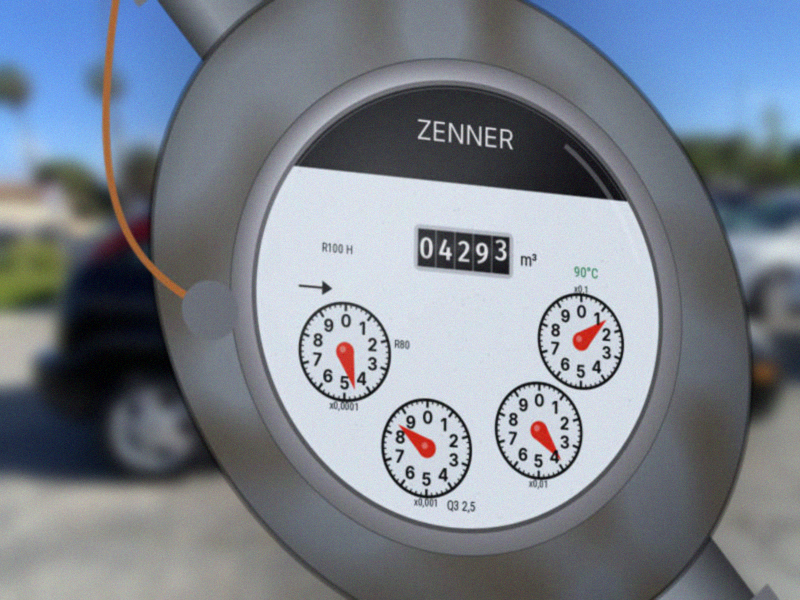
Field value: m³ 4293.1384
